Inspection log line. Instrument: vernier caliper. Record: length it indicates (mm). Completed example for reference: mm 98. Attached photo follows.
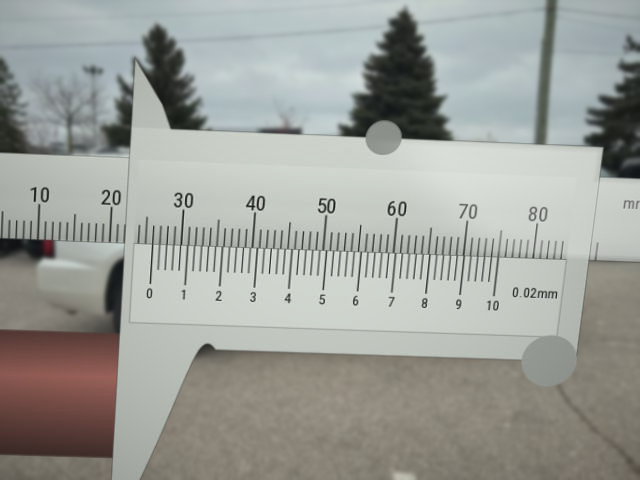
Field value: mm 26.0
